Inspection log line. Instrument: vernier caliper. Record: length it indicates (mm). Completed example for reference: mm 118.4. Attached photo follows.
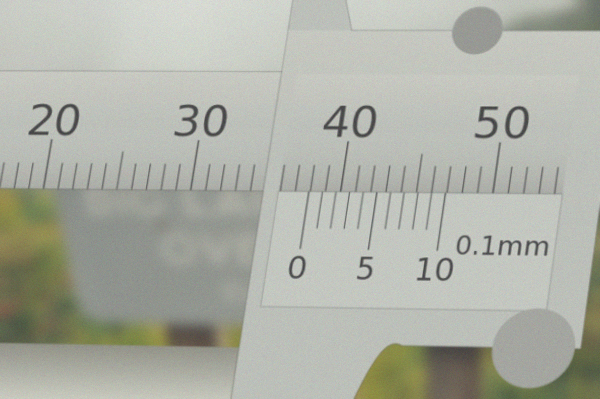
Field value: mm 37.9
